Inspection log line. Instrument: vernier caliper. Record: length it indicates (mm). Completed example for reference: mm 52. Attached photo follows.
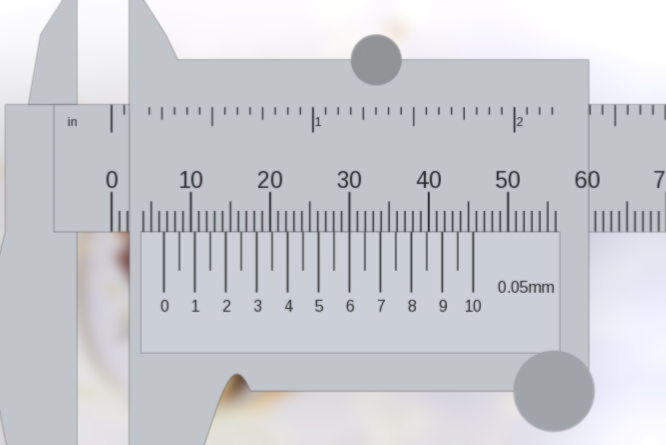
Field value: mm 6.6
